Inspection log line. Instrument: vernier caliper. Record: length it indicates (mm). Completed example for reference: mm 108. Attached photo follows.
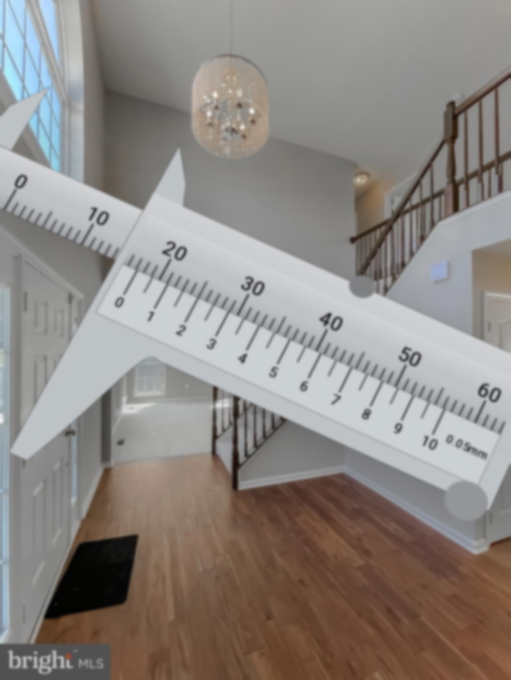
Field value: mm 17.2
